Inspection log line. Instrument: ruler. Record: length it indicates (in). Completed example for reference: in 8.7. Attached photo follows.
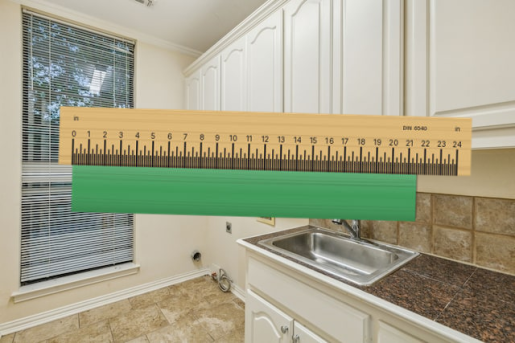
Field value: in 21.5
